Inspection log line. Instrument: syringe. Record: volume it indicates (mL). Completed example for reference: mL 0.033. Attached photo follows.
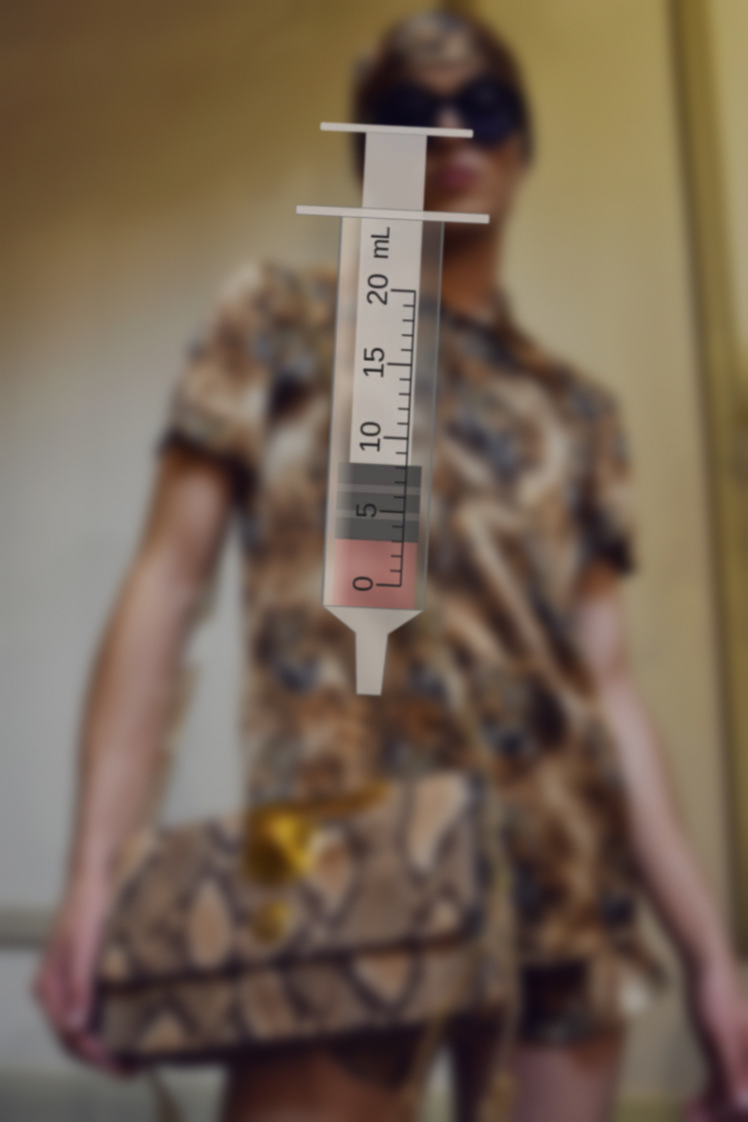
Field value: mL 3
